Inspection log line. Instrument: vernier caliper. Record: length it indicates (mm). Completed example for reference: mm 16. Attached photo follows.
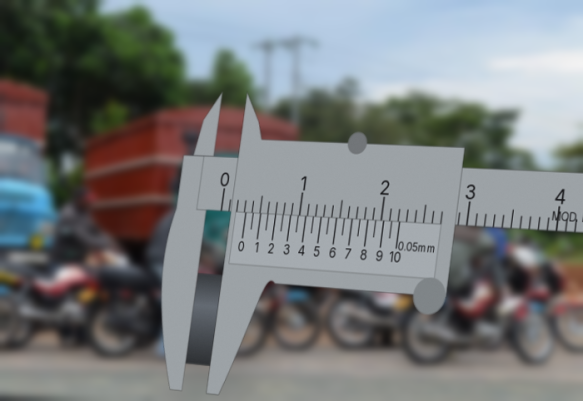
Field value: mm 3.2
